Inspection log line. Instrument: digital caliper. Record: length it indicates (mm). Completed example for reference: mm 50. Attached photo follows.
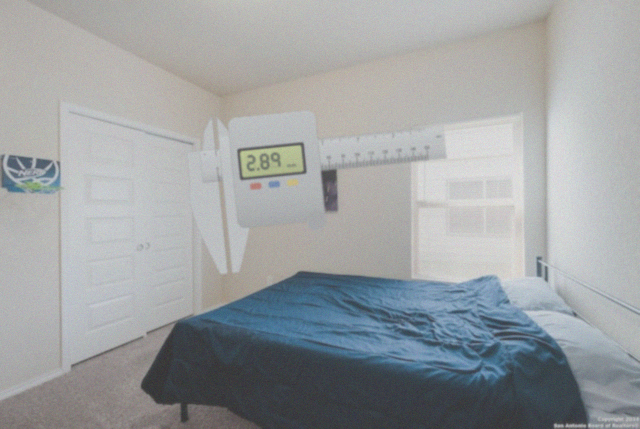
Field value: mm 2.89
